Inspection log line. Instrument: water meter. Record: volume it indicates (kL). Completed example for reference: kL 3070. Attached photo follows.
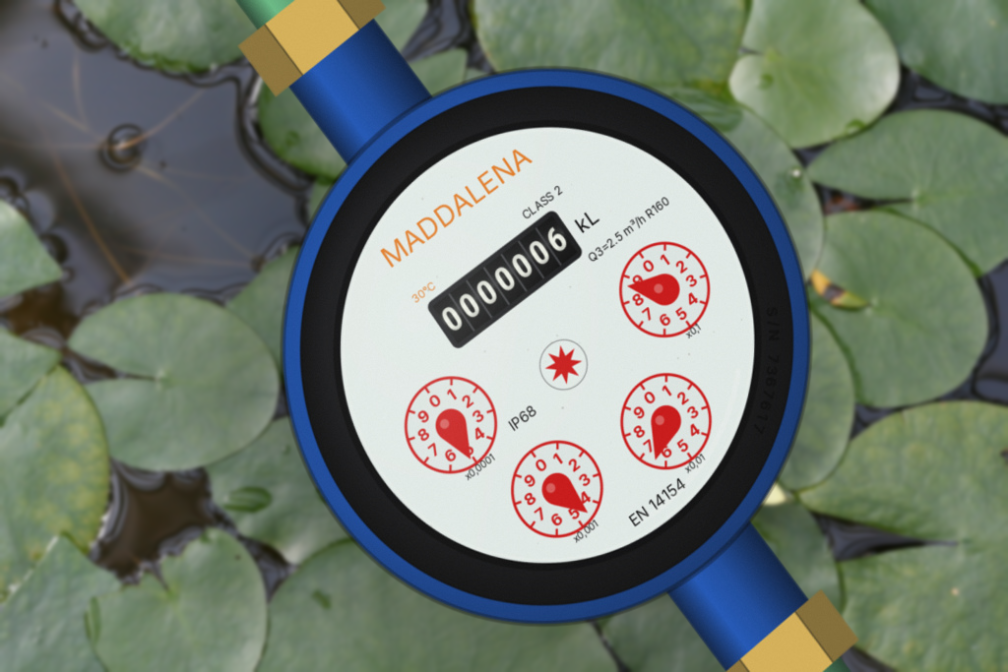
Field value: kL 6.8645
